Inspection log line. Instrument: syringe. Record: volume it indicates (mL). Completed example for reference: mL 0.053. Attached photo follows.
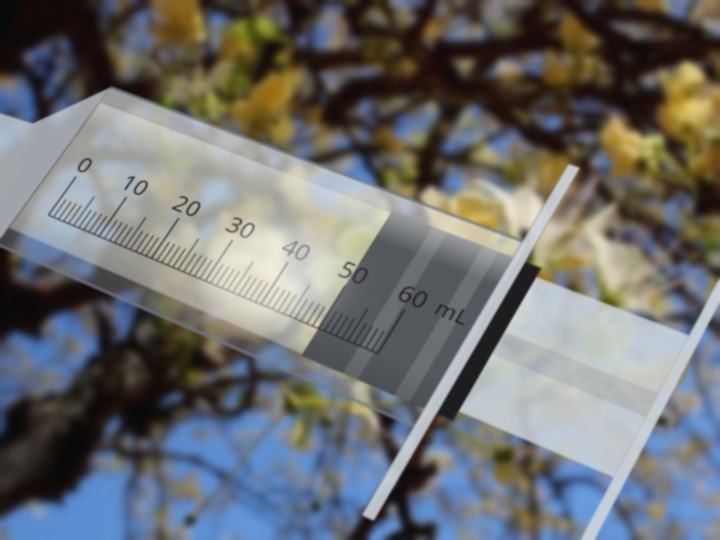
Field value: mL 50
